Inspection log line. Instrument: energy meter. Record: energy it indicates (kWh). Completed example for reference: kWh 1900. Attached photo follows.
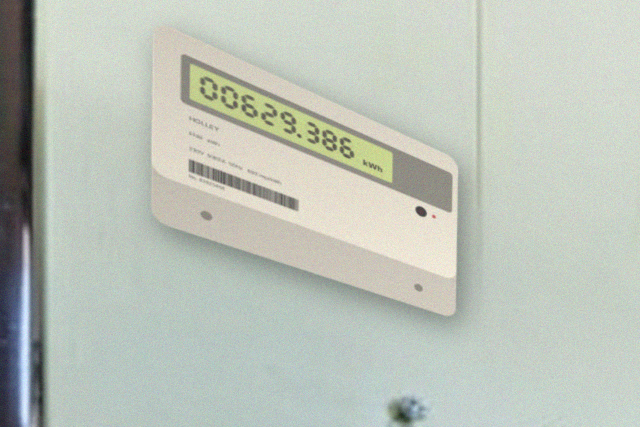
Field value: kWh 629.386
